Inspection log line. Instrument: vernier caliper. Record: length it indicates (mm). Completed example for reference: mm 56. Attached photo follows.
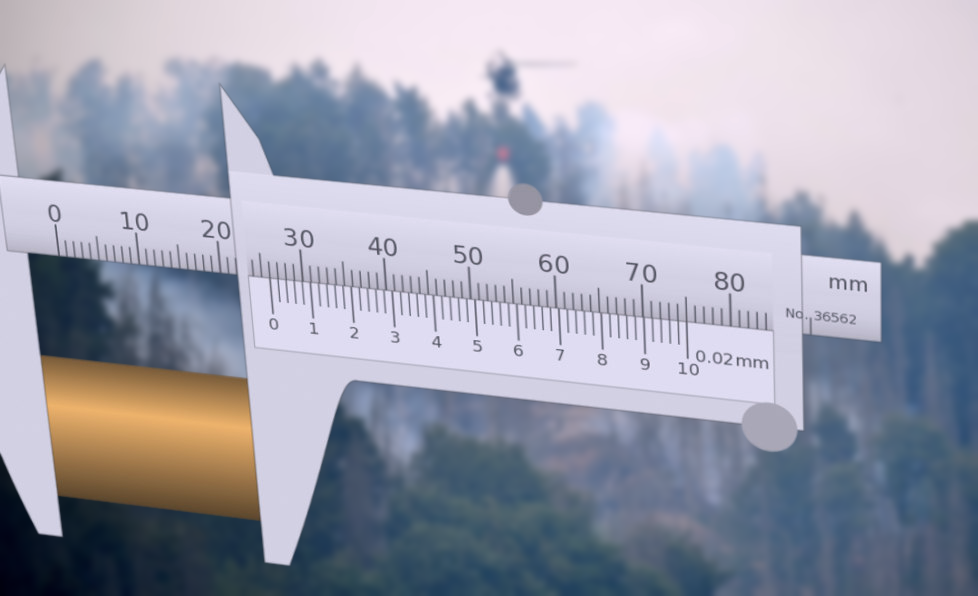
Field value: mm 26.0
